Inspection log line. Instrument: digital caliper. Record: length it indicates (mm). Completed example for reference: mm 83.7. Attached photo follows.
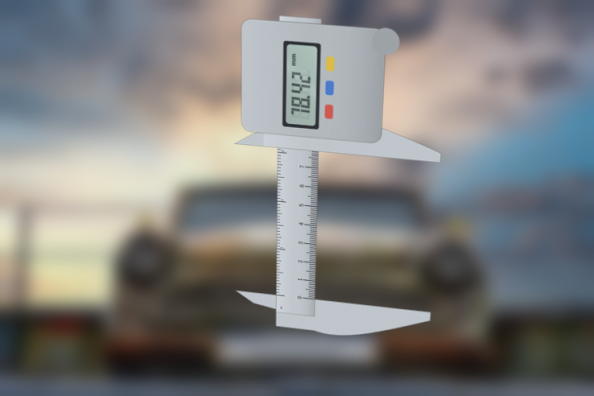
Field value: mm 78.42
